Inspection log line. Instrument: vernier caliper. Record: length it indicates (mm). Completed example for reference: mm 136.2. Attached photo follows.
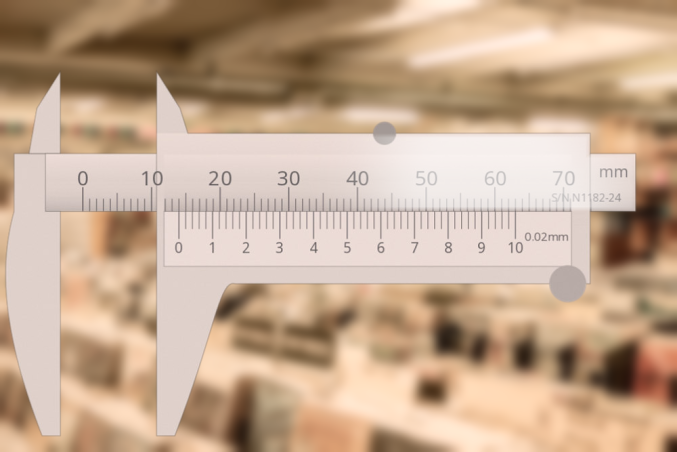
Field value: mm 14.0
